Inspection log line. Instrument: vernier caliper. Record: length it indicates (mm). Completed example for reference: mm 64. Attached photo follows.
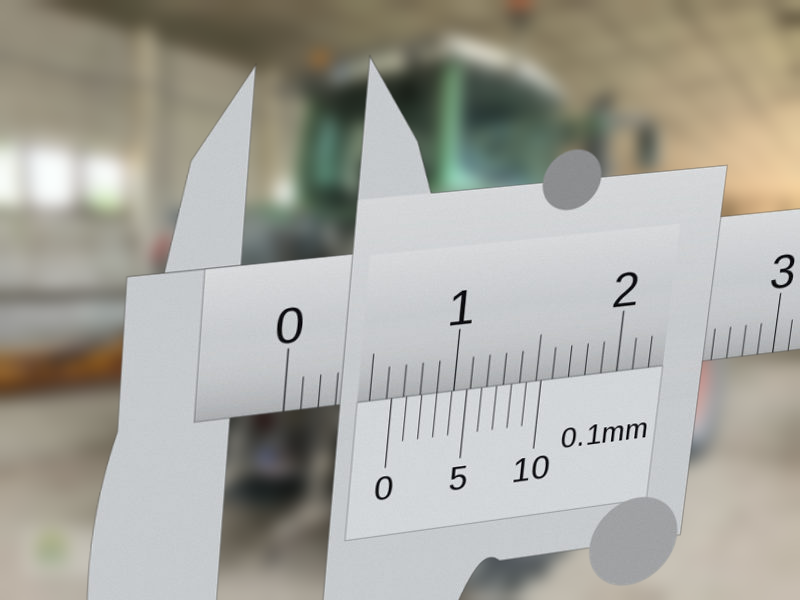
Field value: mm 6.3
